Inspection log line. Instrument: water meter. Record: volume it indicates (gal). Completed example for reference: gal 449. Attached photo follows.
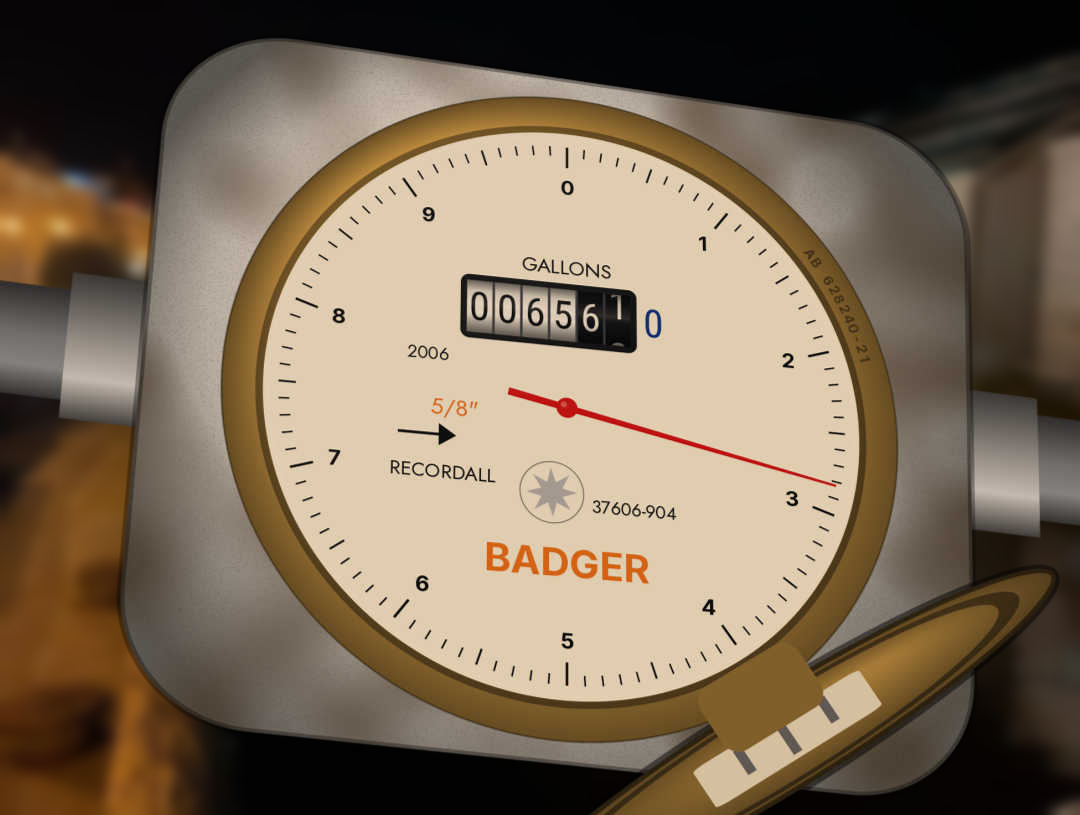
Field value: gal 65612.8
